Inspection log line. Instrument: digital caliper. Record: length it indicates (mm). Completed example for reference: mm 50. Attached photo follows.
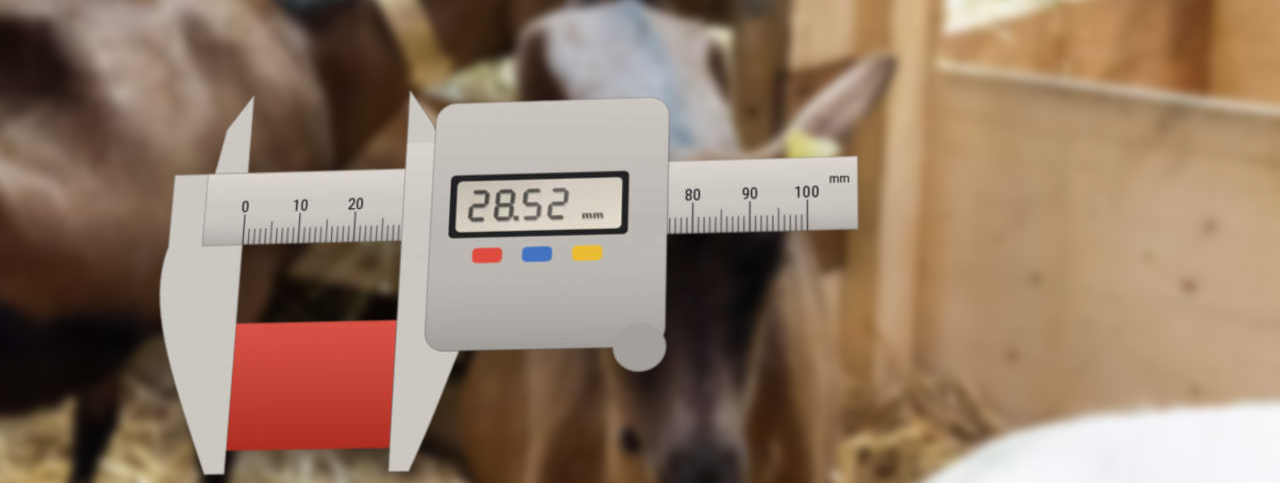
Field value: mm 28.52
